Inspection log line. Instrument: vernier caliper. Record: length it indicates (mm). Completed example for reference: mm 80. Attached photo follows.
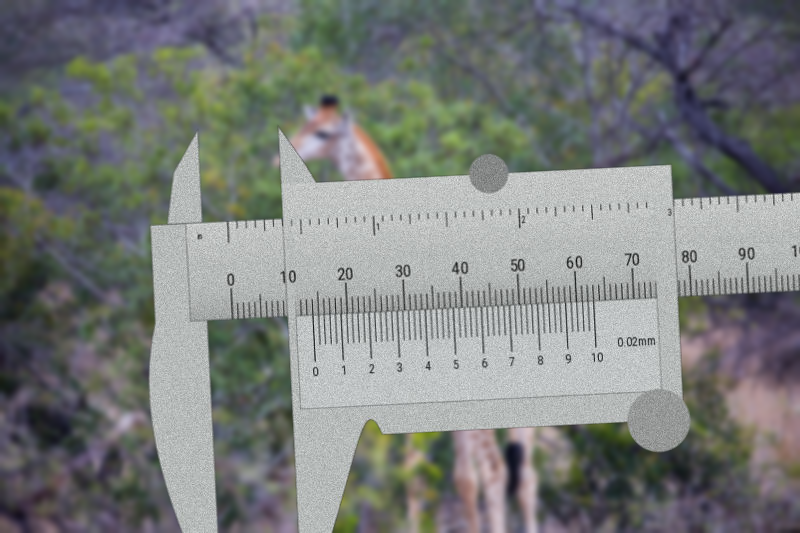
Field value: mm 14.0
